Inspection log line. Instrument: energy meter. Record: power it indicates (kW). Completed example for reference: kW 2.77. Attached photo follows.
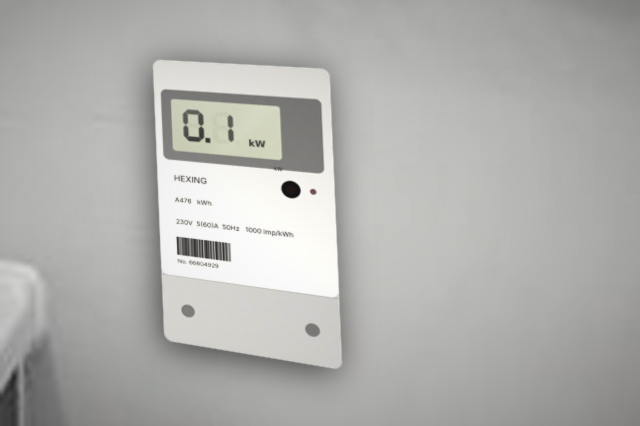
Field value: kW 0.1
